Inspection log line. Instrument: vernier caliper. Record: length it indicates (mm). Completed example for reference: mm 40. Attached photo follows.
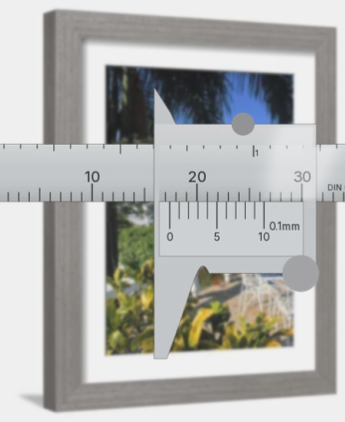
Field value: mm 17.4
